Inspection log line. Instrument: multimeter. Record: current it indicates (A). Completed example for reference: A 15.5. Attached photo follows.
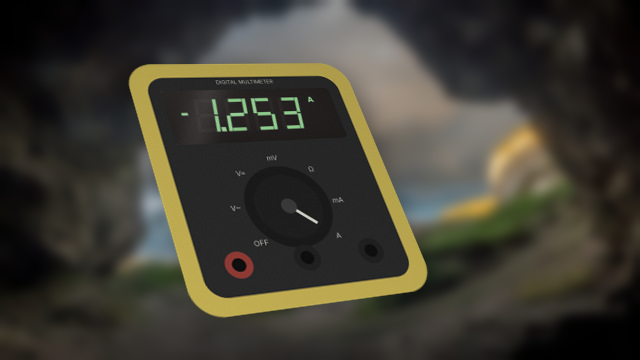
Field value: A -1.253
